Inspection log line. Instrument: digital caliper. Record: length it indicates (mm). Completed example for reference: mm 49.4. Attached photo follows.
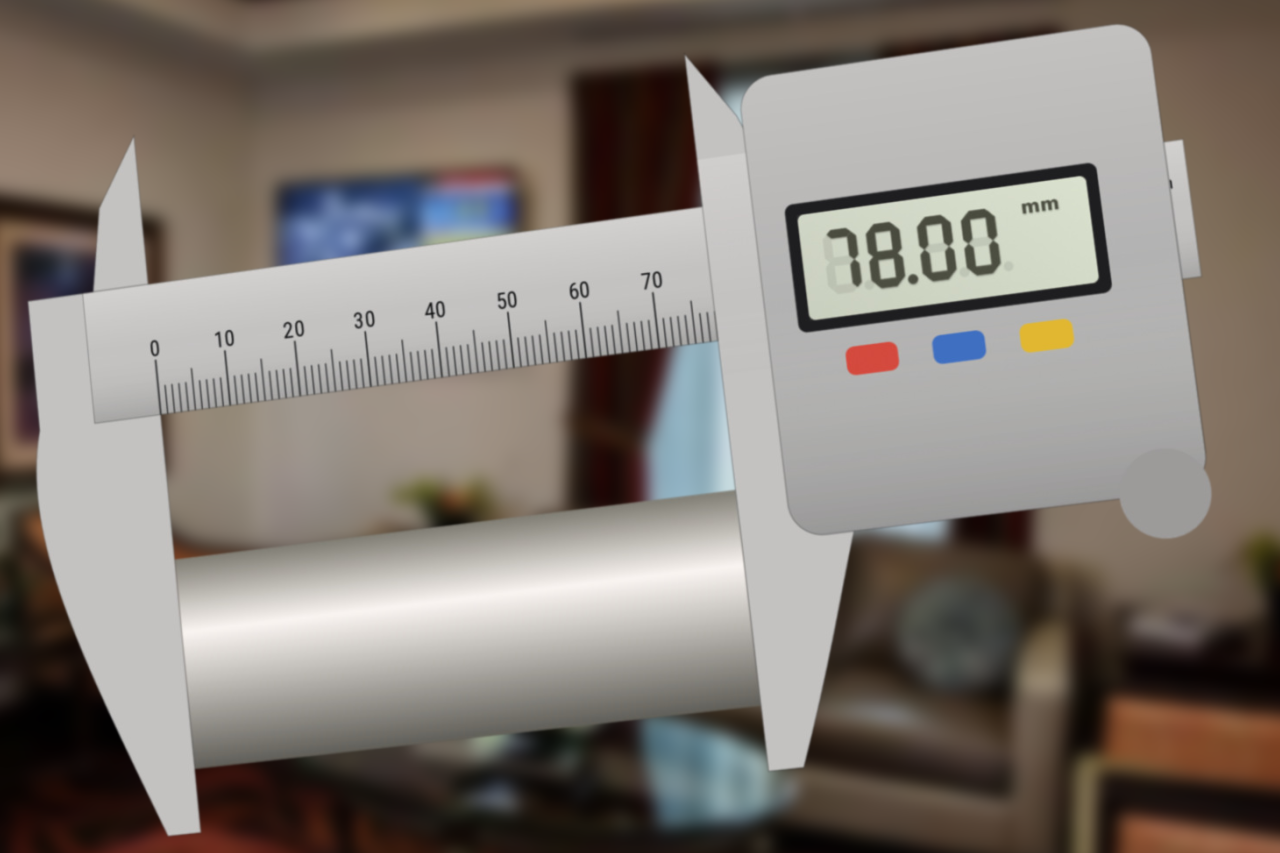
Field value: mm 78.00
